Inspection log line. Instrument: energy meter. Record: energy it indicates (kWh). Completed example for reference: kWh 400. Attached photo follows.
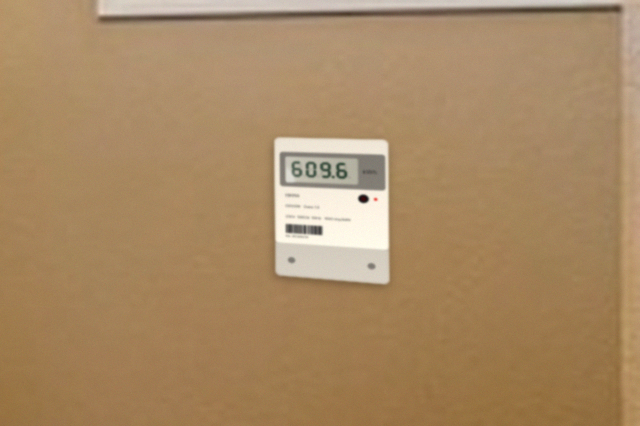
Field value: kWh 609.6
